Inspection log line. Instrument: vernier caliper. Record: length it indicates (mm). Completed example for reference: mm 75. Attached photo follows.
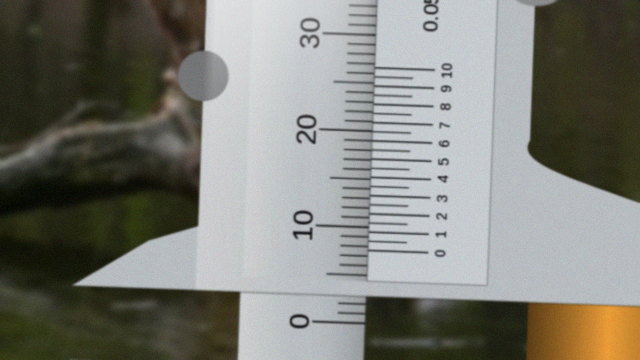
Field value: mm 7.6
